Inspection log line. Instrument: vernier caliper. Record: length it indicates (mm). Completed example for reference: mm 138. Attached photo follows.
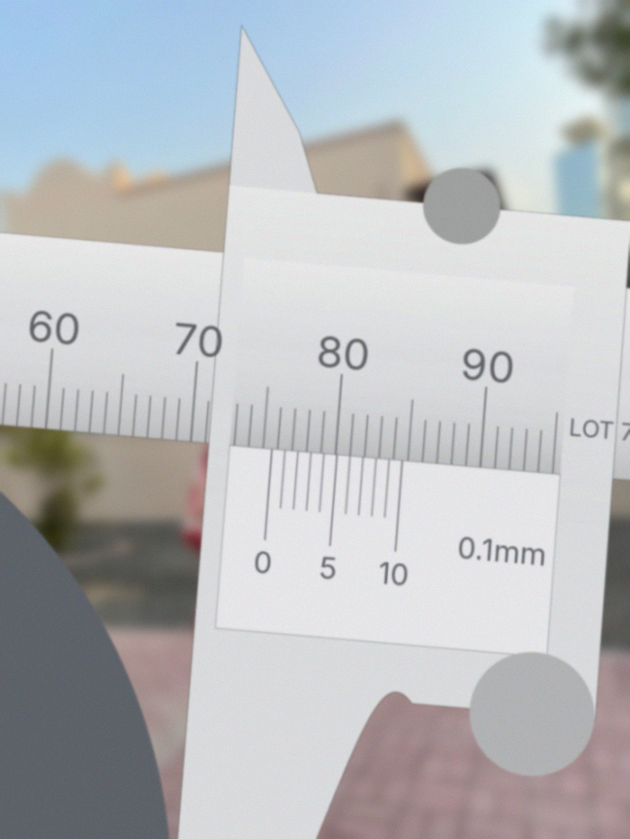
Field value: mm 75.6
